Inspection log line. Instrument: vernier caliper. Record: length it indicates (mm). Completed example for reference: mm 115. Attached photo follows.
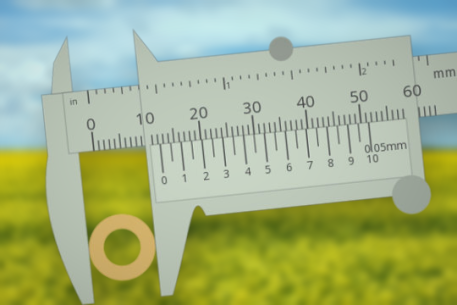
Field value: mm 12.4
